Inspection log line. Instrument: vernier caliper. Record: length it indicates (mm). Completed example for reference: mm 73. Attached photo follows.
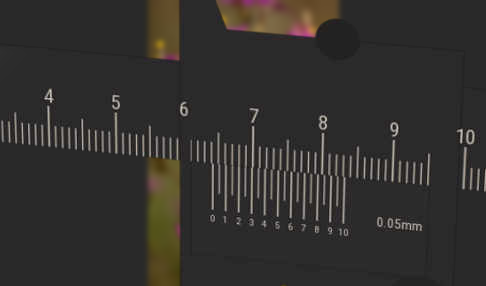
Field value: mm 64.2
